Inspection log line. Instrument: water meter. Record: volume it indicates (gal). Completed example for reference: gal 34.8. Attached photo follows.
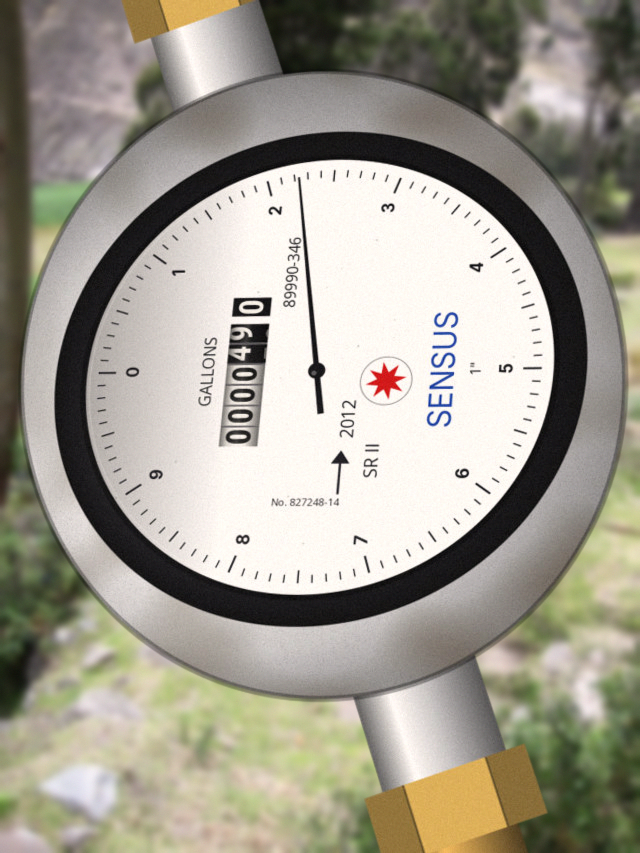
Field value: gal 492.2
